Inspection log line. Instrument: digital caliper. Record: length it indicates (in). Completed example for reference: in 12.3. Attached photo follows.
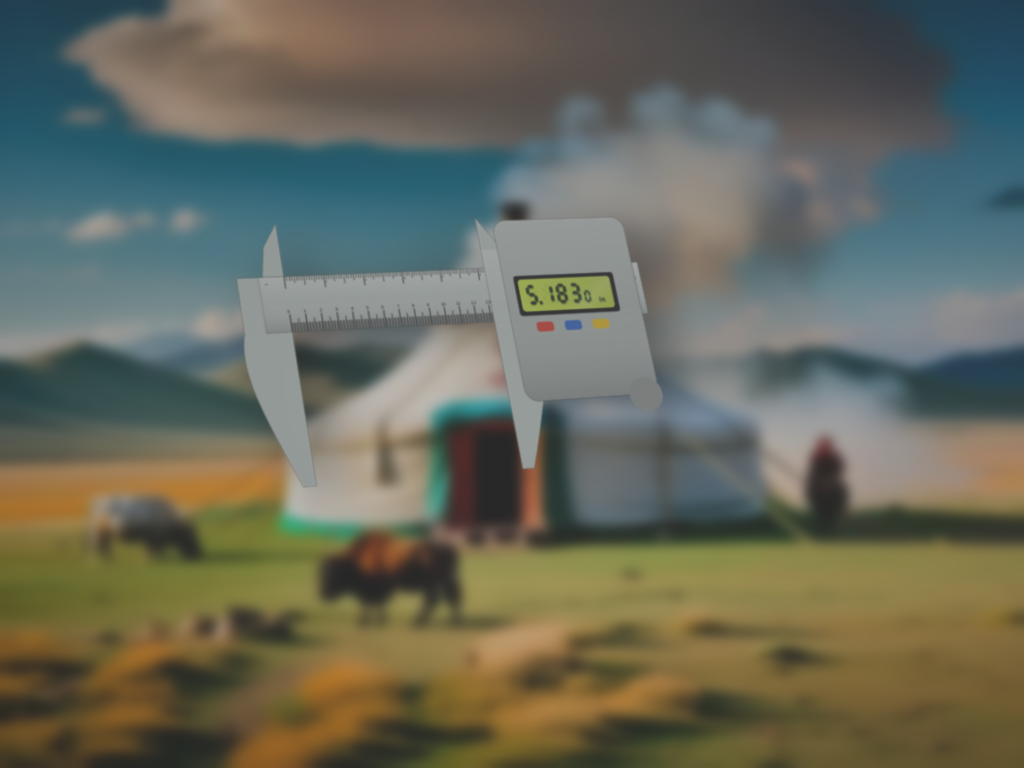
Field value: in 5.1830
